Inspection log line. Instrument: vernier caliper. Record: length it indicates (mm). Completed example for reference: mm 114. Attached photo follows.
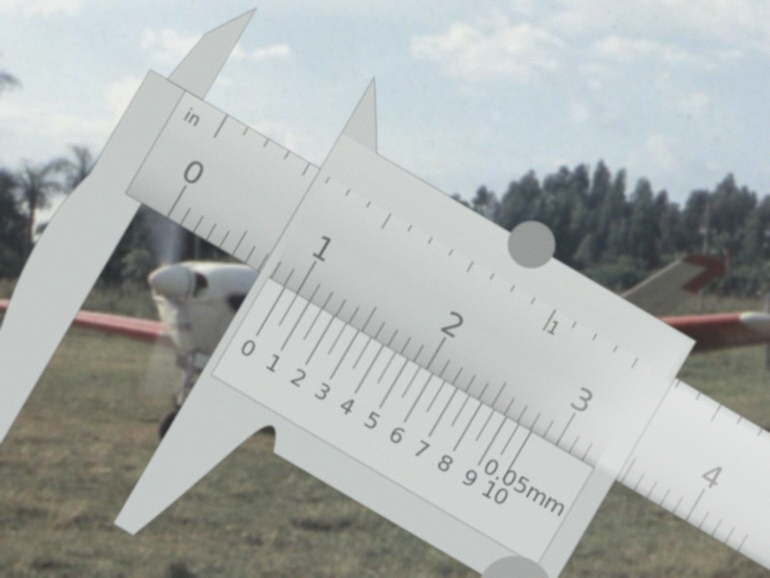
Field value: mm 9.1
